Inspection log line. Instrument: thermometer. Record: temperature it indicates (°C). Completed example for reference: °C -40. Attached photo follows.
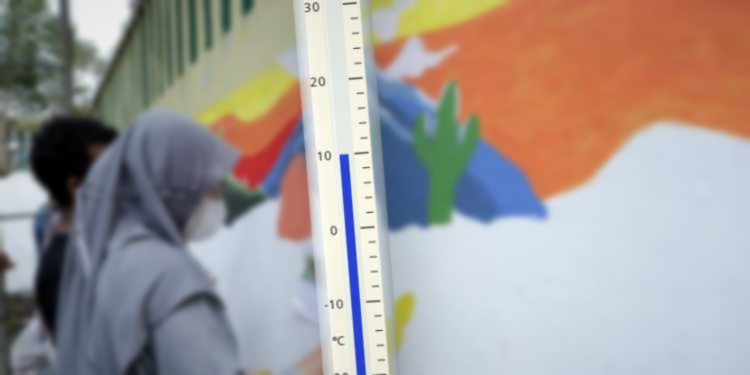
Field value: °C 10
